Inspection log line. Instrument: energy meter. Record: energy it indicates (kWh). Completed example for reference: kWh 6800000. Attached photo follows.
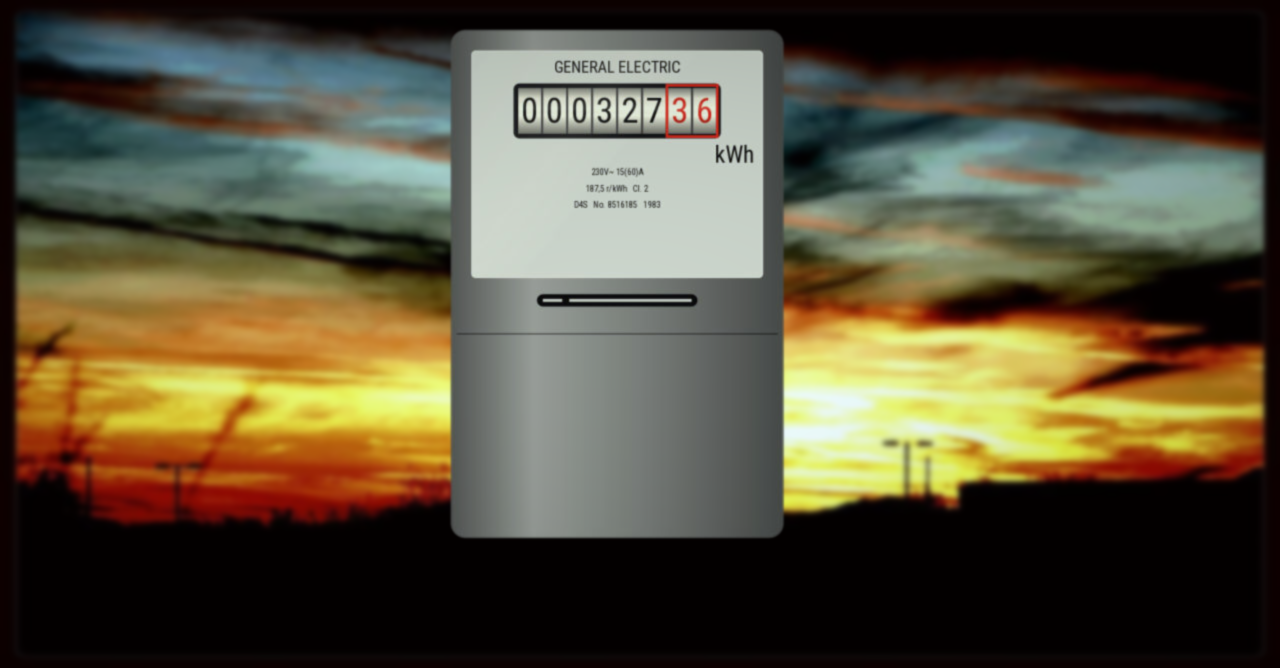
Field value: kWh 327.36
